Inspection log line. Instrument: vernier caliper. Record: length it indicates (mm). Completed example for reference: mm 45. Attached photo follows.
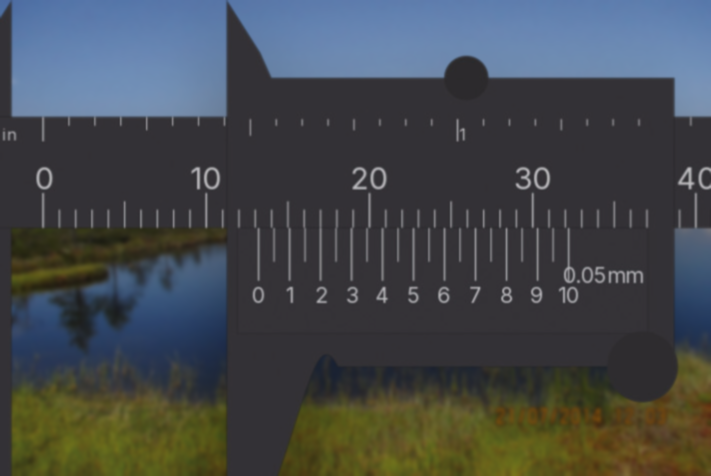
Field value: mm 13.2
